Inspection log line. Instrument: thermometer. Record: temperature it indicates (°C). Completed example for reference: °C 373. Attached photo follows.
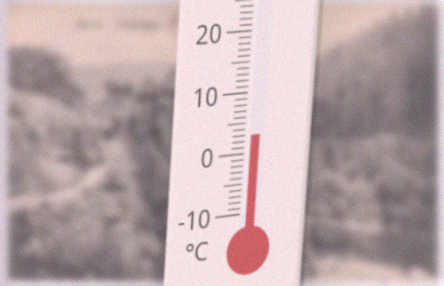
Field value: °C 3
